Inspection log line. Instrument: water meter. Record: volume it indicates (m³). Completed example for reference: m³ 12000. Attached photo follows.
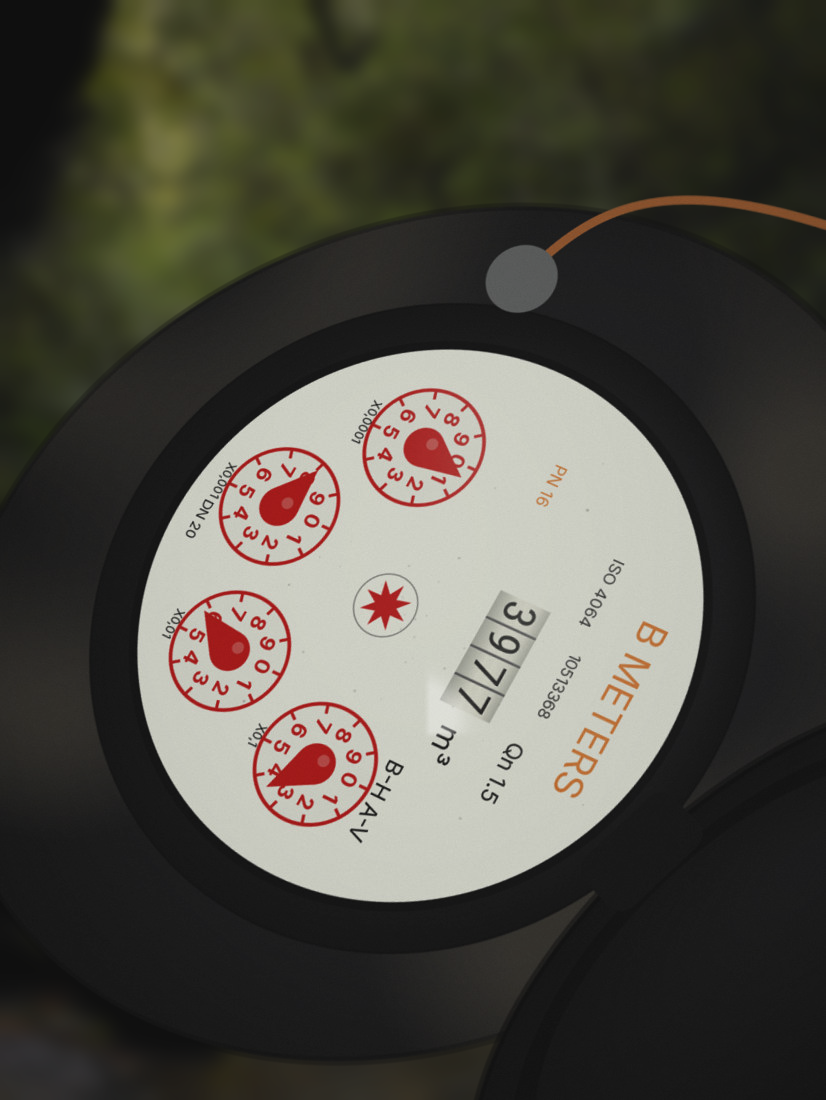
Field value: m³ 3977.3580
